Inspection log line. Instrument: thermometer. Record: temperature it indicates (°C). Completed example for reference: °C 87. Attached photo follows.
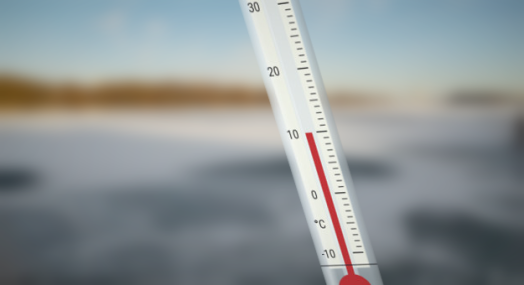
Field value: °C 10
